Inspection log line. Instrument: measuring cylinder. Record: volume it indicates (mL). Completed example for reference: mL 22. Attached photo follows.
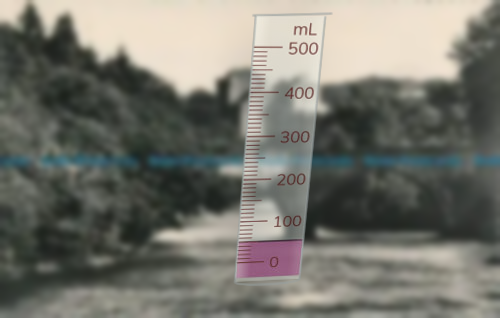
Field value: mL 50
